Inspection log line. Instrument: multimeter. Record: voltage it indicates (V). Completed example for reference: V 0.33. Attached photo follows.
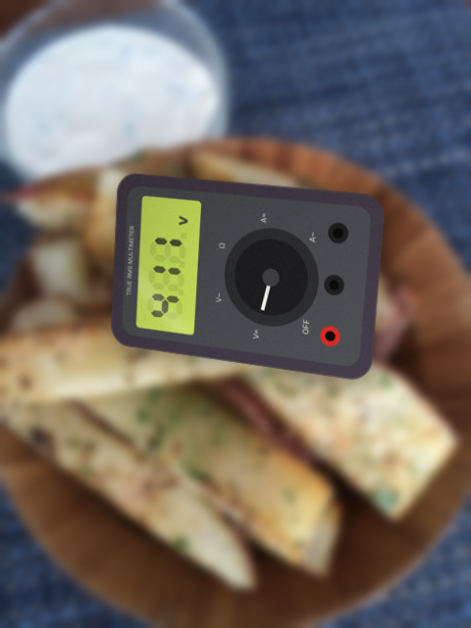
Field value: V 411
